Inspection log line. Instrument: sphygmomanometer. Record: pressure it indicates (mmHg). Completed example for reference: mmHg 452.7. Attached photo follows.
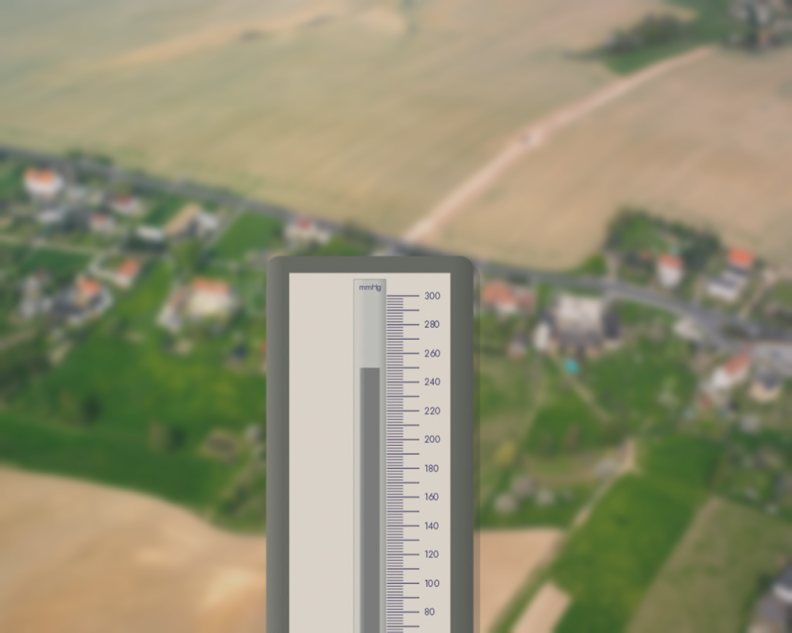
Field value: mmHg 250
